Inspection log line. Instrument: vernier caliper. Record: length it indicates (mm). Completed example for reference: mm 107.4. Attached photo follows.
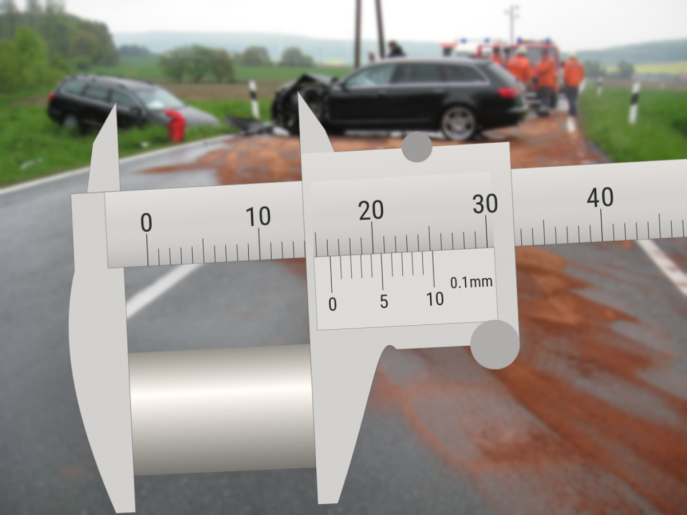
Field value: mm 16.2
